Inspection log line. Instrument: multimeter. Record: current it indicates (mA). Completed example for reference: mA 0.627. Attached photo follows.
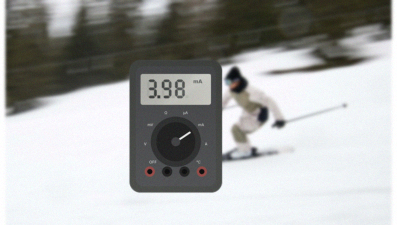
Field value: mA 3.98
